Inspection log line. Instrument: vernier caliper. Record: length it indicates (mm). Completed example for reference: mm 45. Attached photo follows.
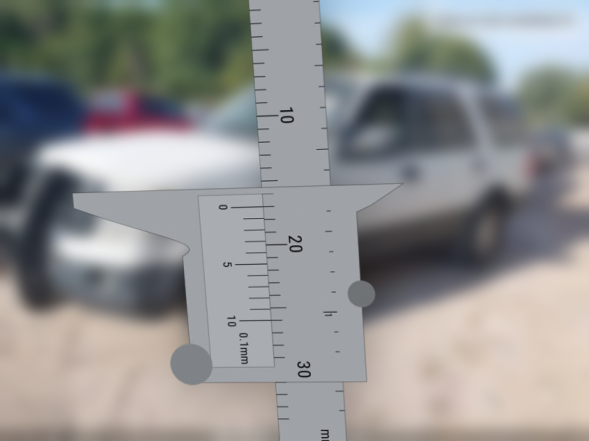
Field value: mm 17.0
